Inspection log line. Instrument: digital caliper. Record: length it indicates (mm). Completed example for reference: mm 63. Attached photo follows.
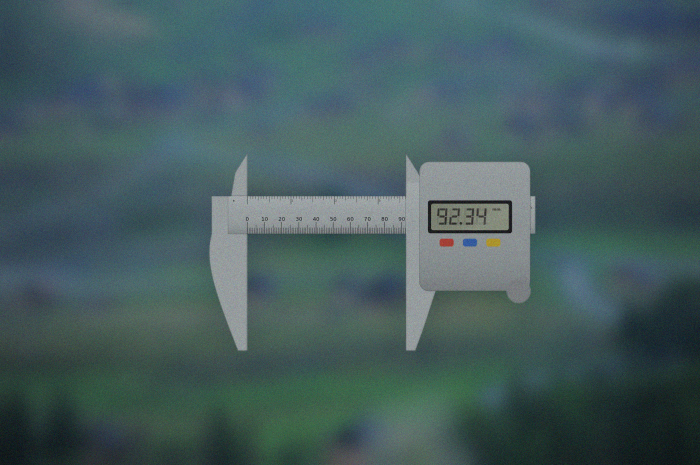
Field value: mm 92.34
